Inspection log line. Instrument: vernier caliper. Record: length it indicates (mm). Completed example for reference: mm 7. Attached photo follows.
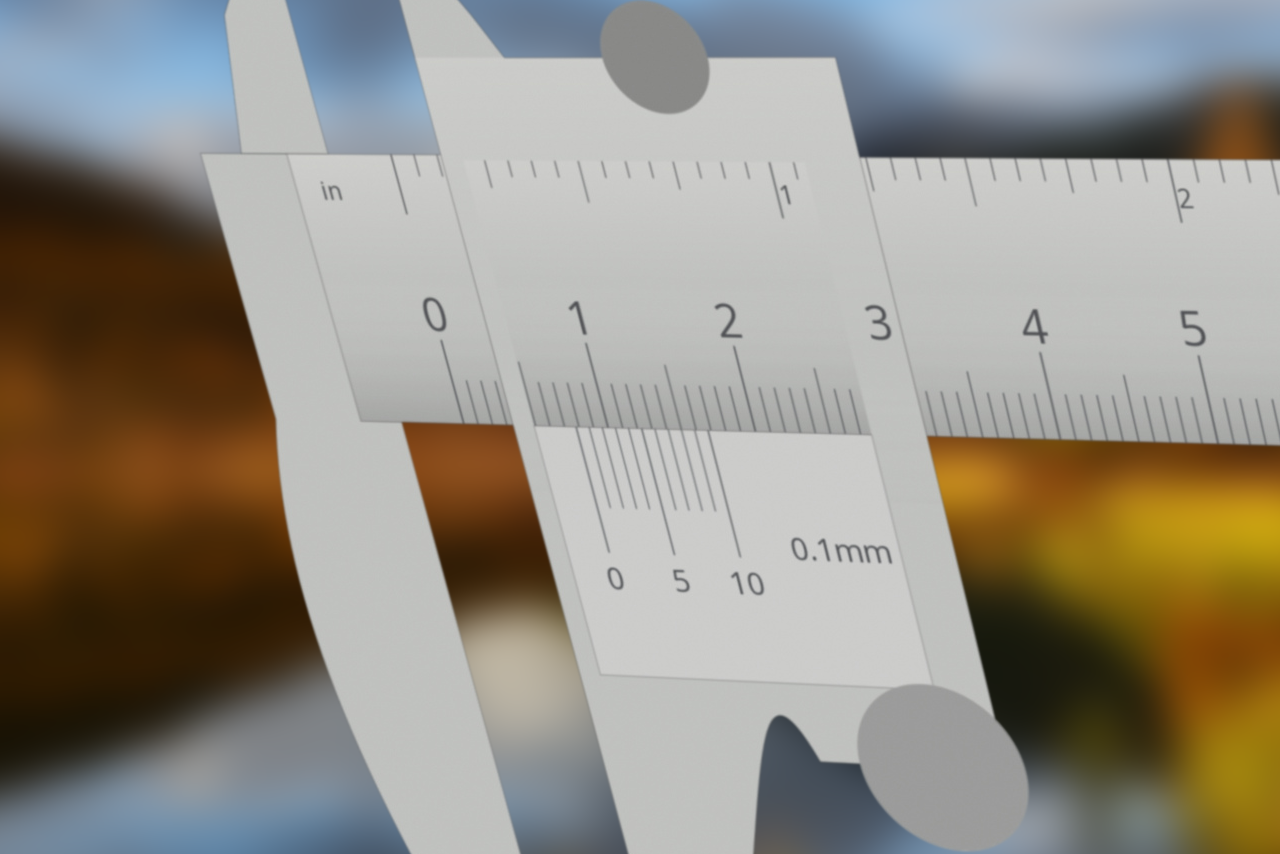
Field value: mm 7.8
